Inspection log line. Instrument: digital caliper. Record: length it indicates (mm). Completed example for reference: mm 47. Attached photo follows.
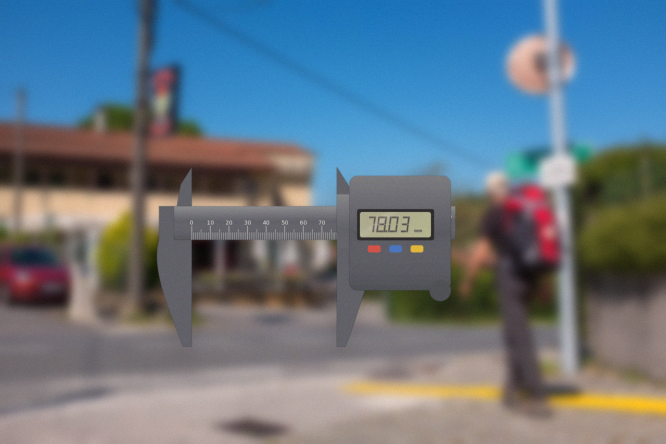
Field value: mm 78.03
